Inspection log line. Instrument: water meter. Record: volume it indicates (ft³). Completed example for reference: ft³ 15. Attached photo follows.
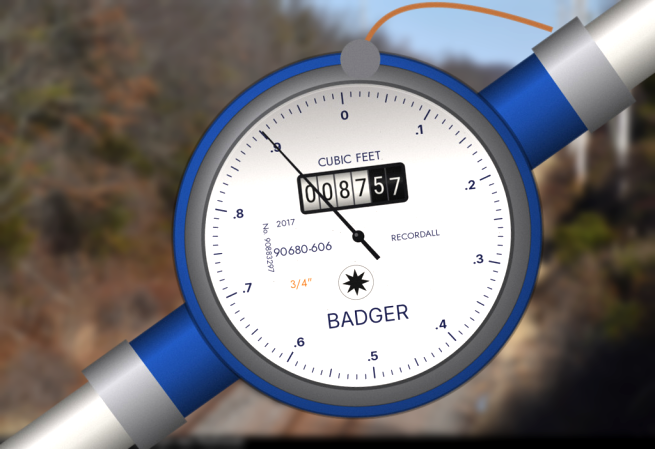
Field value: ft³ 8756.90
